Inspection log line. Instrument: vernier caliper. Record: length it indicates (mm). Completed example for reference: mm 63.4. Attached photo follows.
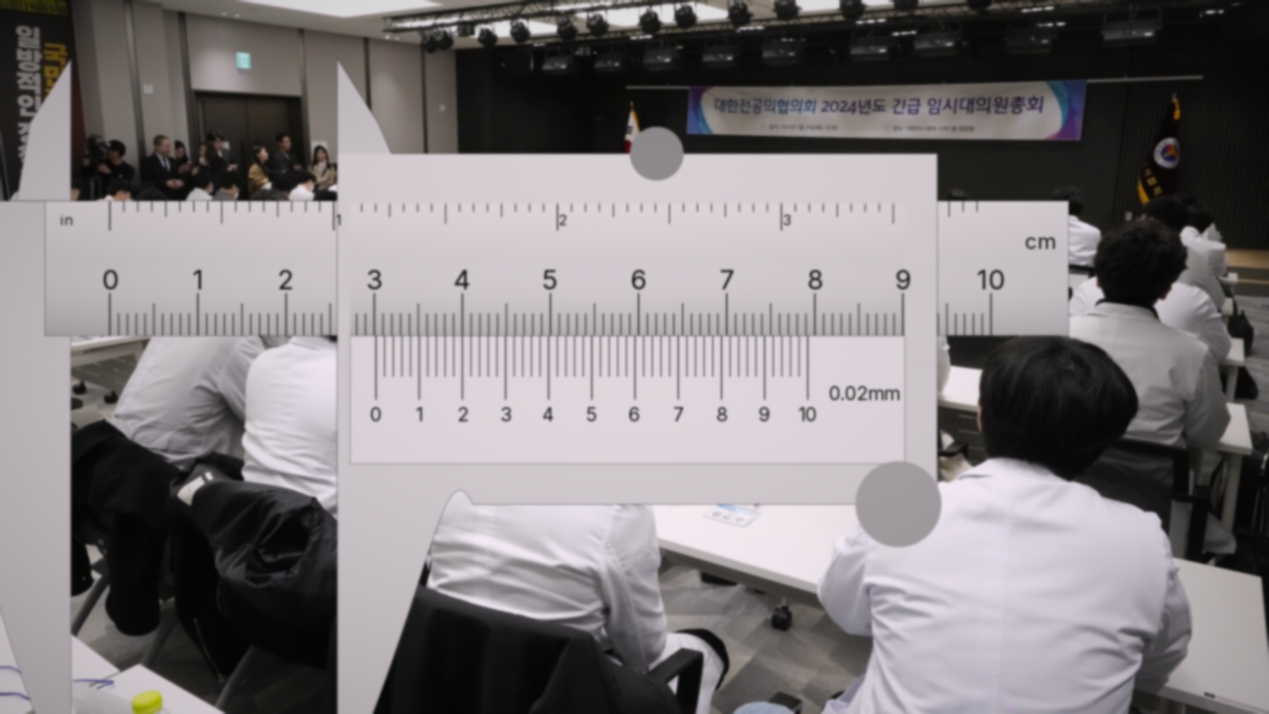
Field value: mm 30.2
